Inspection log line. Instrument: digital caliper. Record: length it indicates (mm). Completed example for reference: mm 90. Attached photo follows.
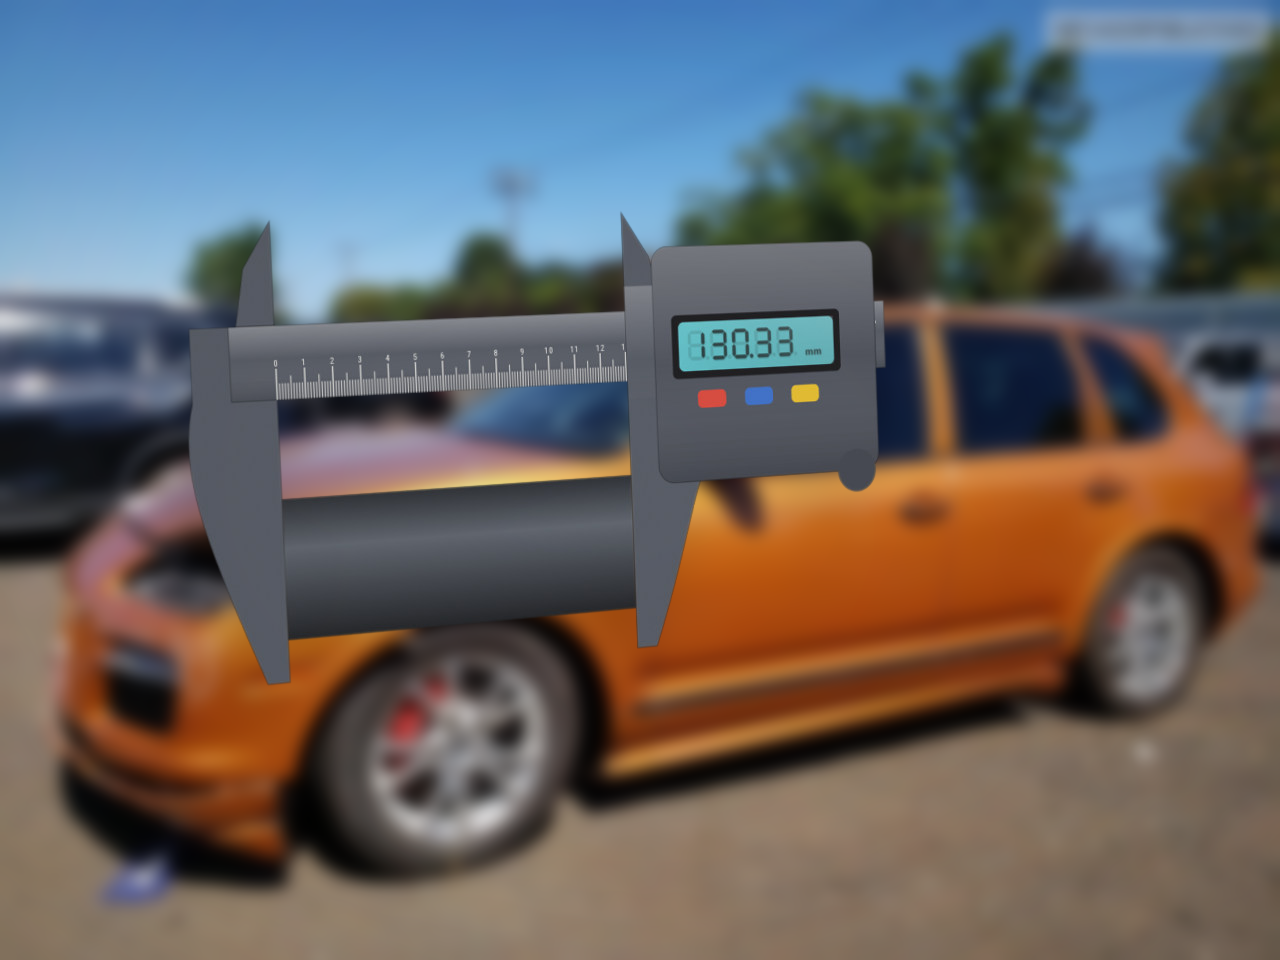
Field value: mm 130.33
